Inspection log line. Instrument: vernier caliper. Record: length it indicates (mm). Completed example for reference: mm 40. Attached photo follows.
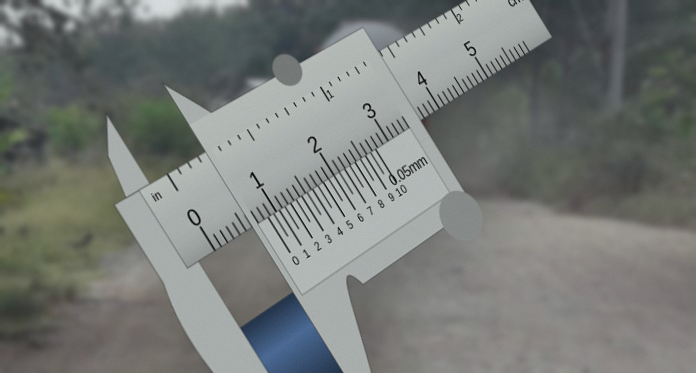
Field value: mm 8.6
